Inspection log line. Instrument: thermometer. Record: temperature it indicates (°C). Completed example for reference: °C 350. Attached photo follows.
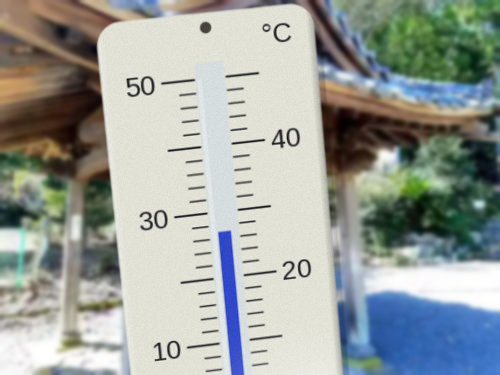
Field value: °C 27
